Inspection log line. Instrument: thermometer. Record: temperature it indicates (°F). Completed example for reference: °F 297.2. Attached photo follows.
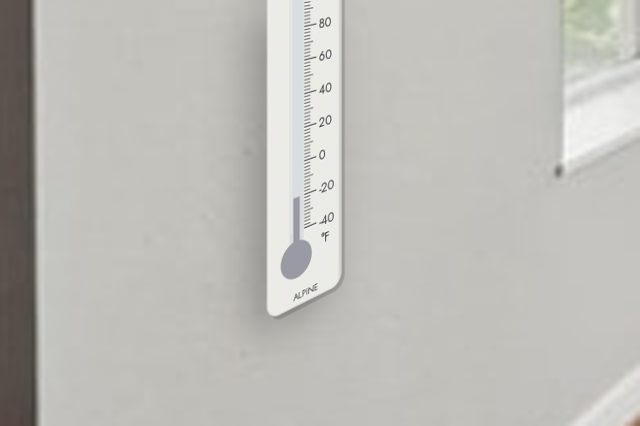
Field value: °F -20
